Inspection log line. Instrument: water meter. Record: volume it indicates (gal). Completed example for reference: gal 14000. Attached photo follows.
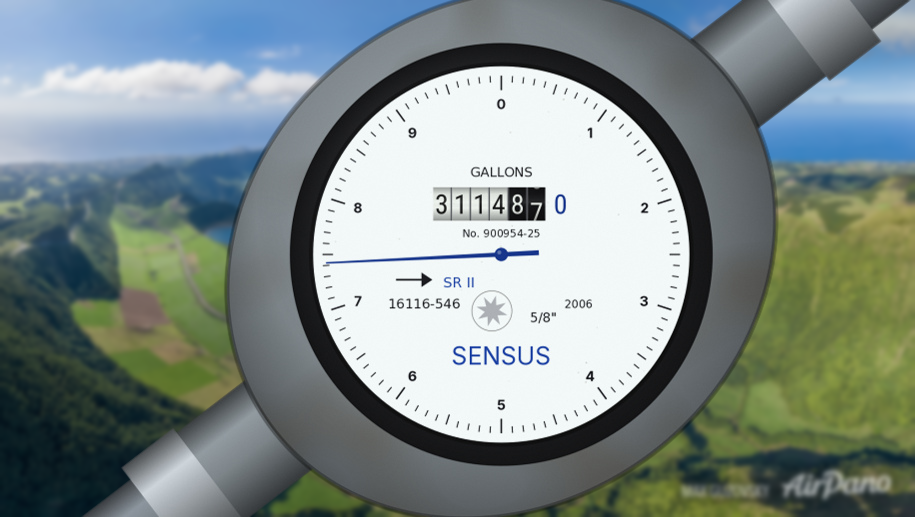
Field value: gal 3114867.4
